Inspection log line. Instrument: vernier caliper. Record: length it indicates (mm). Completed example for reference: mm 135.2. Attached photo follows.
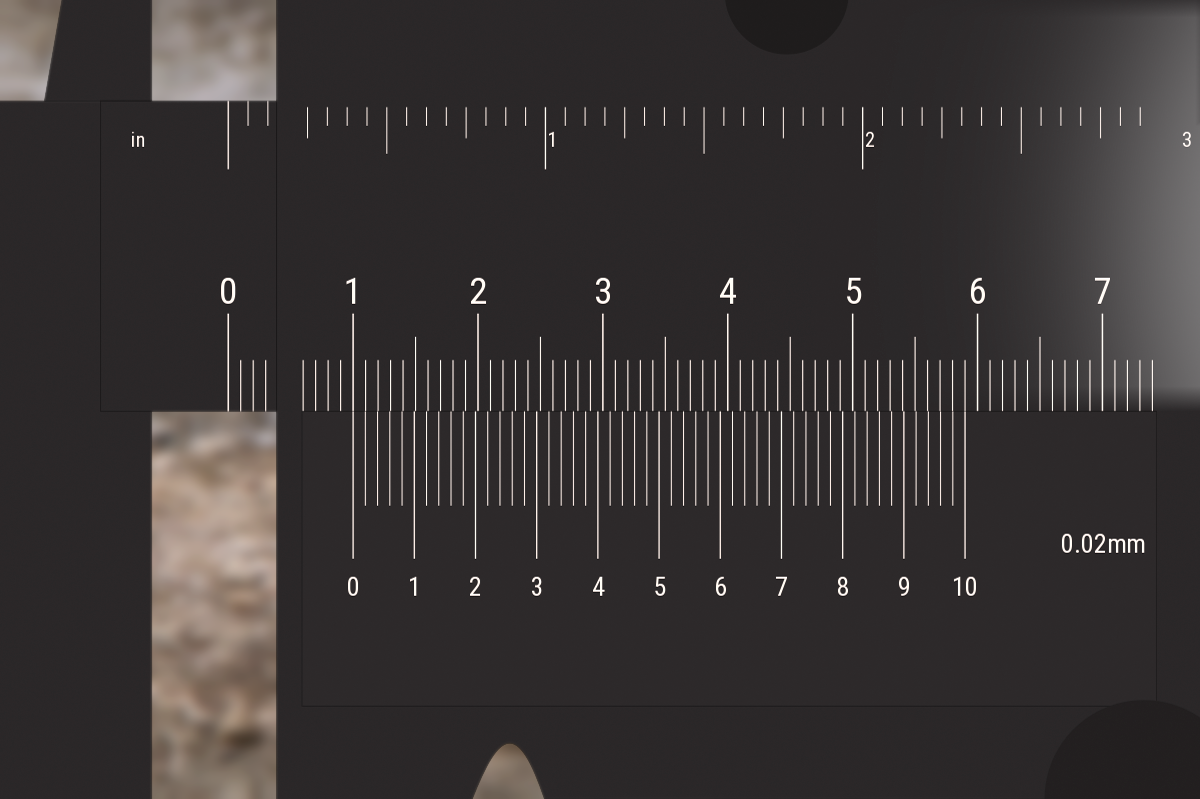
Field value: mm 10.0
